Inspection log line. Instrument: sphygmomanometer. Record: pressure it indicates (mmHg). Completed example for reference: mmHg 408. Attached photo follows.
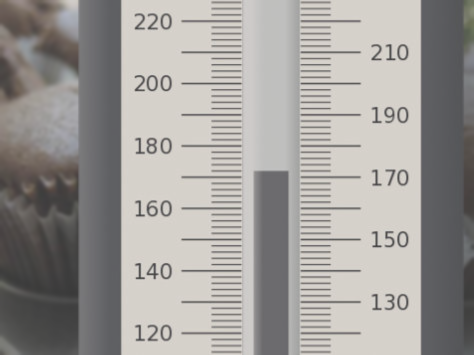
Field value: mmHg 172
